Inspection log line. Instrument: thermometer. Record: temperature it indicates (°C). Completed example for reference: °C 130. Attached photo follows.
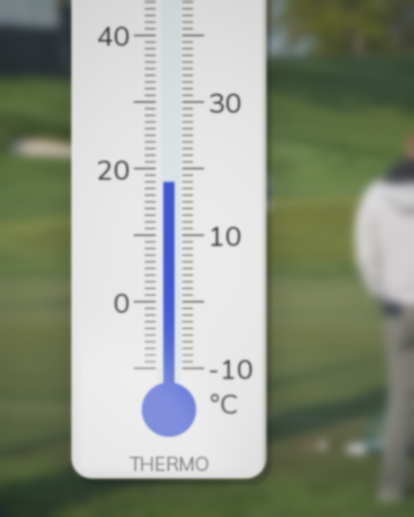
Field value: °C 18
